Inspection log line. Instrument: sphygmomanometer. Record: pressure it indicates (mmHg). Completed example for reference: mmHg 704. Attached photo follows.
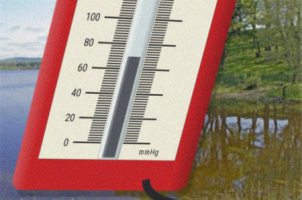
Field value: mmHg 70
